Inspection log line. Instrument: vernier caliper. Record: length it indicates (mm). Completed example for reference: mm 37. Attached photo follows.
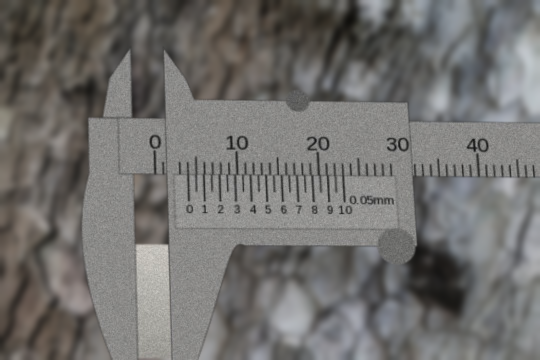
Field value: mm 4.0
